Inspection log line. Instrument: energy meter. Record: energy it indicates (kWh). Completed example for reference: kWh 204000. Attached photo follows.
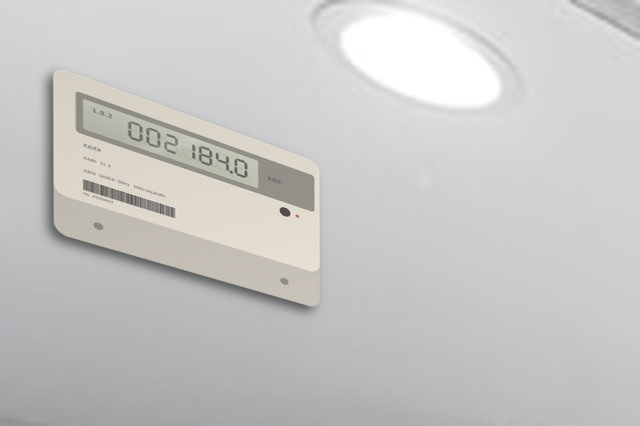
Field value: kWh 2184.0
